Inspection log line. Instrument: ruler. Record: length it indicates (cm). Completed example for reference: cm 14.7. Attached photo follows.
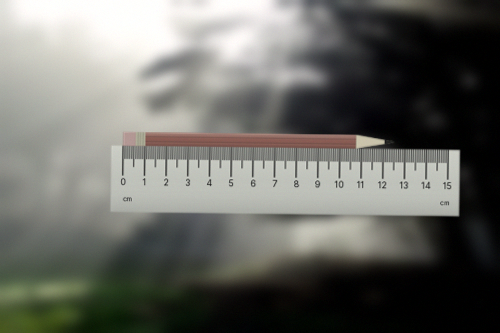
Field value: cm 12.5
